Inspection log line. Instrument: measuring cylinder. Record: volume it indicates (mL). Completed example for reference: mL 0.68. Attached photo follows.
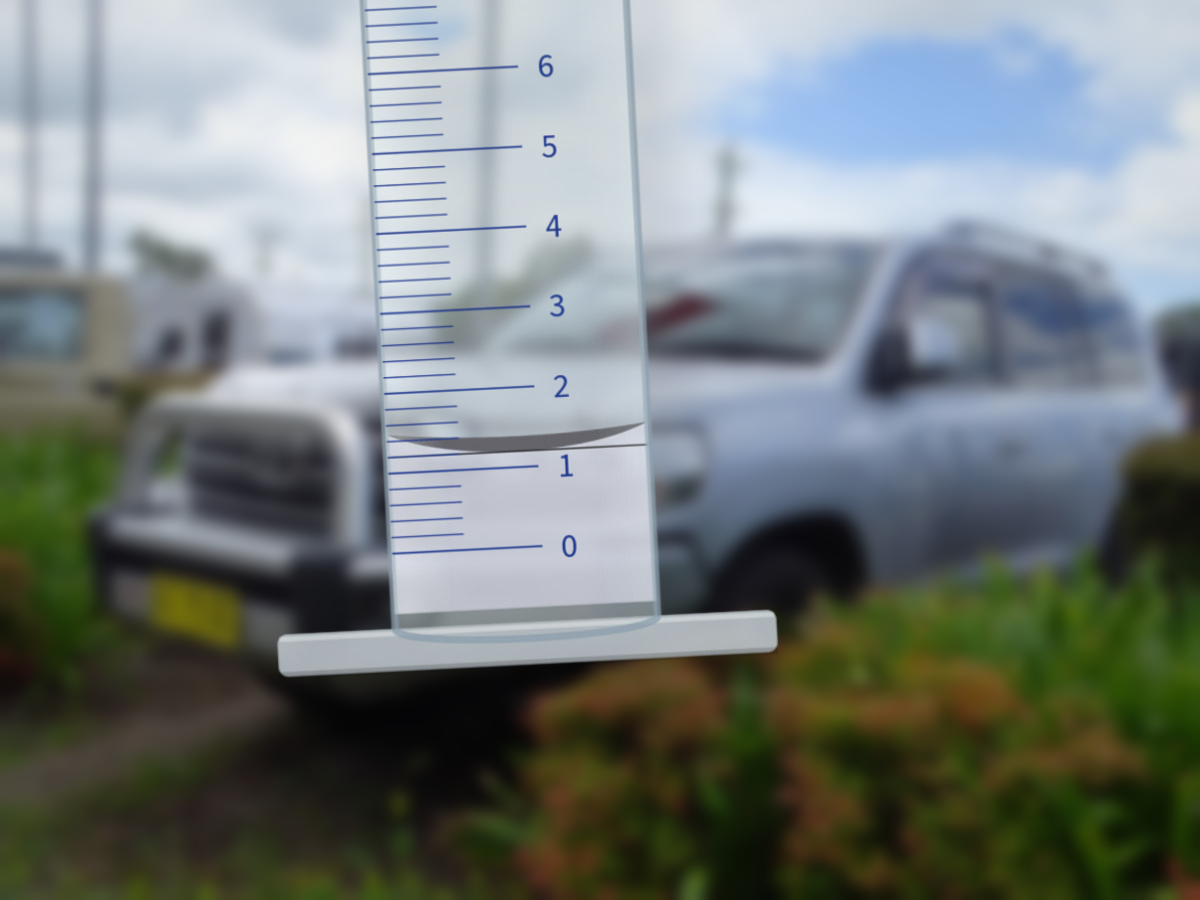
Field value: mL 1.2
